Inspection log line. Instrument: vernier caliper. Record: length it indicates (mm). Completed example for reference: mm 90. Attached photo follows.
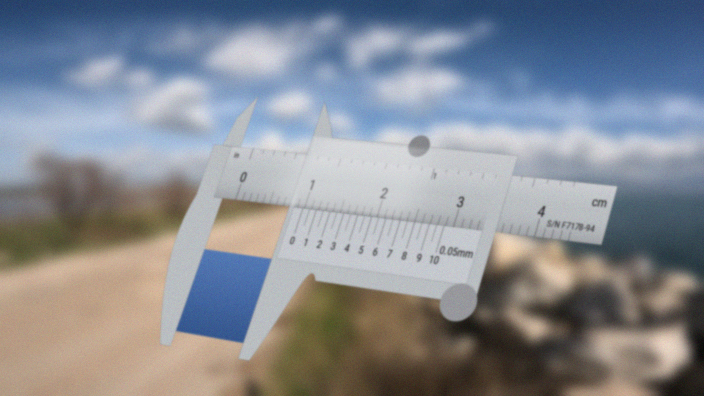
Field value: mm 9.8
